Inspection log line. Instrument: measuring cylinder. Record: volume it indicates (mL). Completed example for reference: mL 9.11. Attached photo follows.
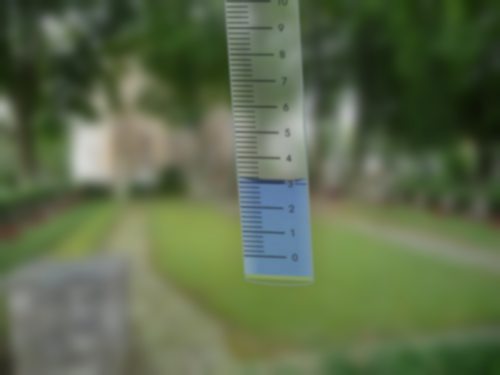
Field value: mL 3
